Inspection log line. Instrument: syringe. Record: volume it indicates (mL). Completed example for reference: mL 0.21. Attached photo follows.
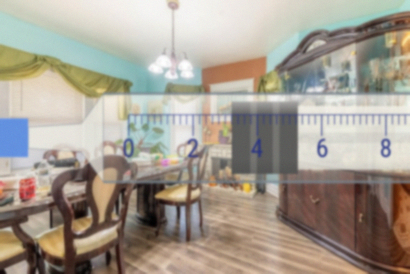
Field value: mL 3.2
